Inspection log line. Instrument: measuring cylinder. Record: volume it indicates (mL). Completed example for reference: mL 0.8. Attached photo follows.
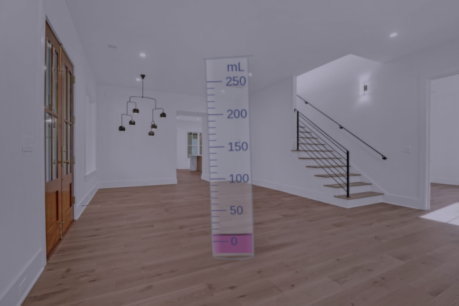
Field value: mL 10
